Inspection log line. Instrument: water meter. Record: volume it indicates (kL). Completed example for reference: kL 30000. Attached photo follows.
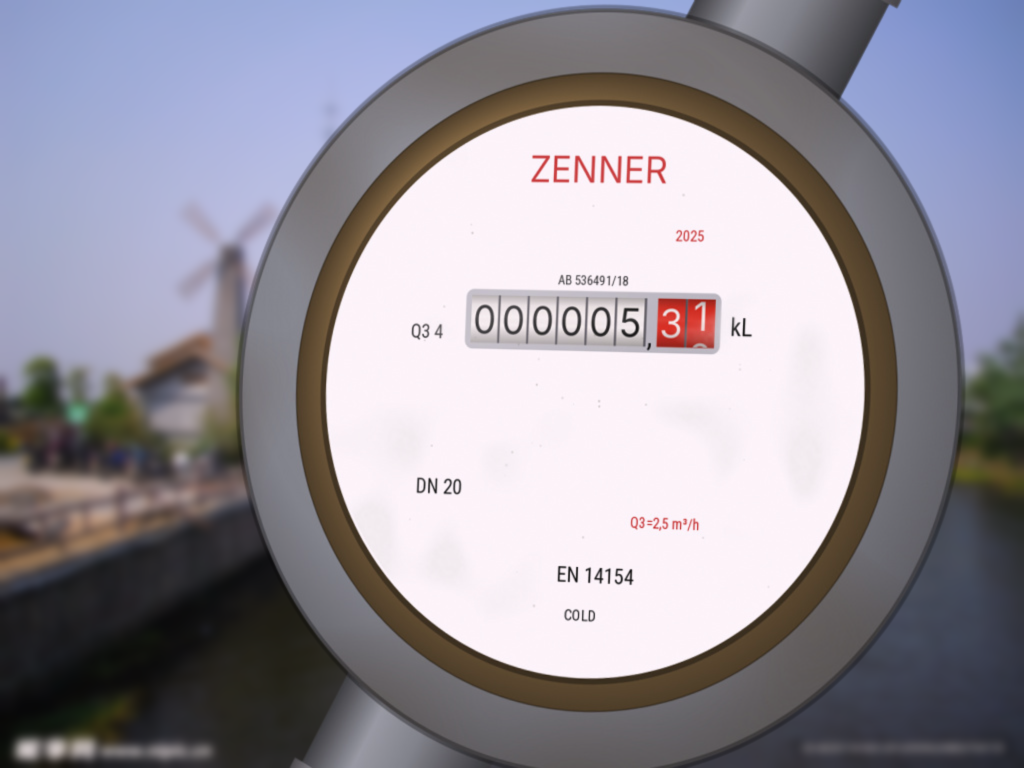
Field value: kL 5.31
